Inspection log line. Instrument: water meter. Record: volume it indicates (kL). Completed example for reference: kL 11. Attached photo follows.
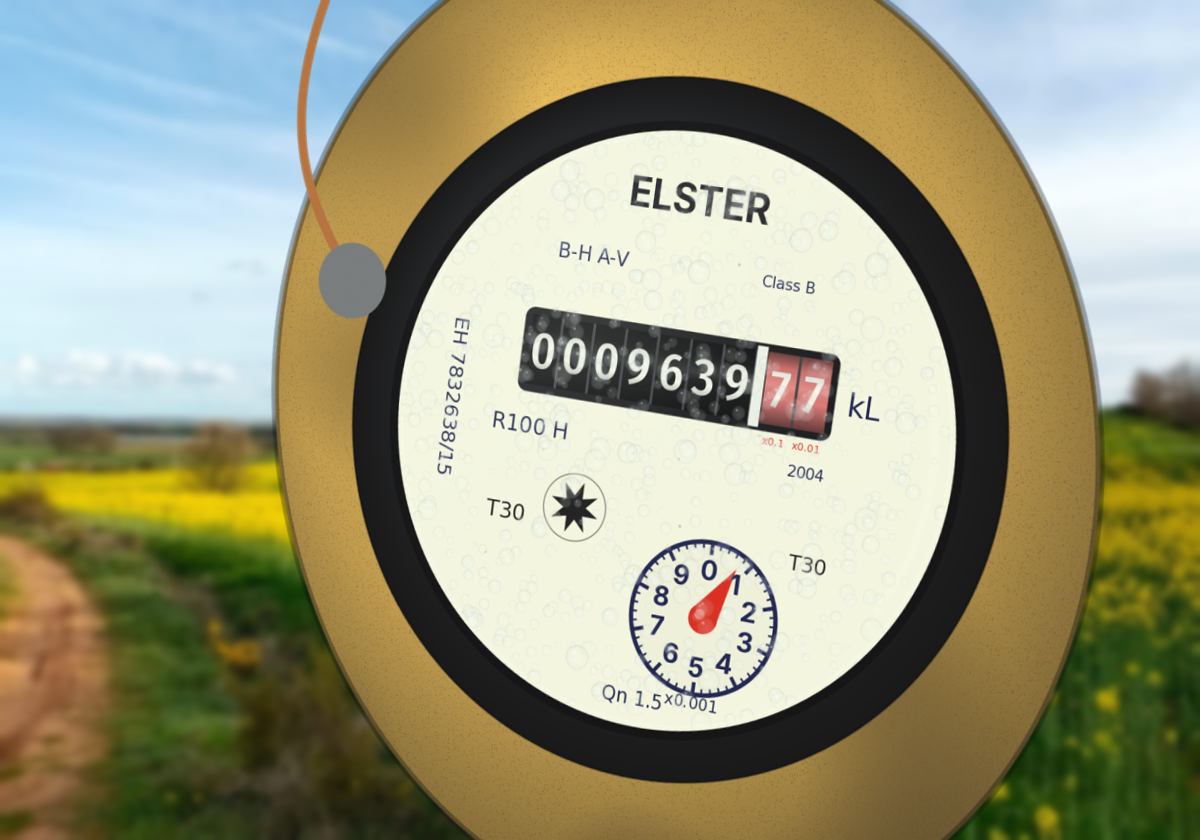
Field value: kL 9639.770
